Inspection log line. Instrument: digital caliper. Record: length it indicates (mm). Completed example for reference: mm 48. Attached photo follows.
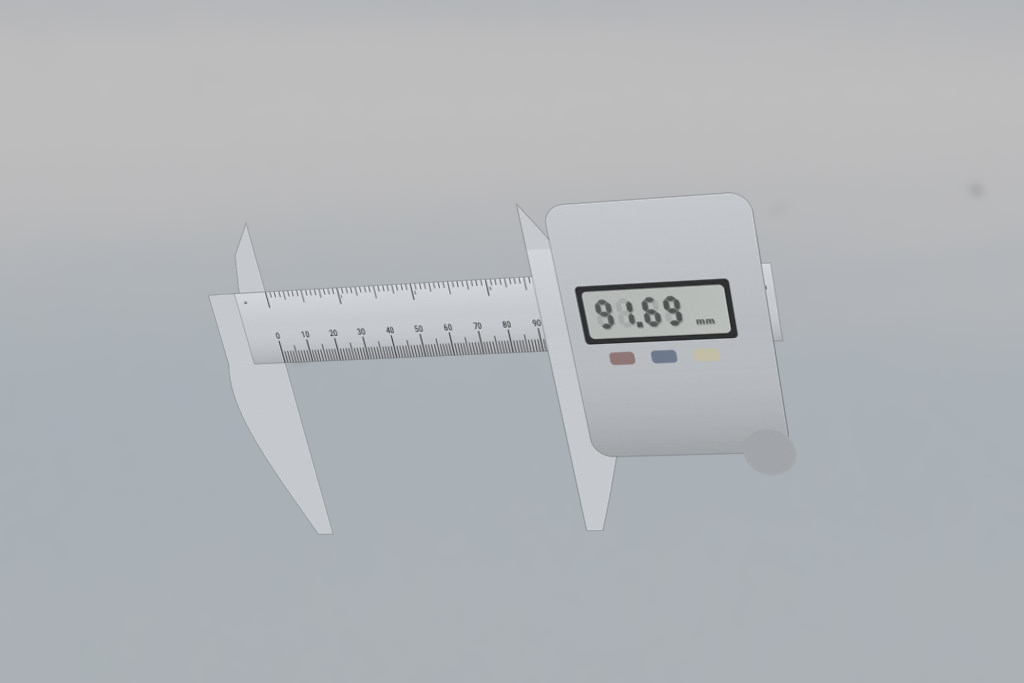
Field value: mm 91.69
